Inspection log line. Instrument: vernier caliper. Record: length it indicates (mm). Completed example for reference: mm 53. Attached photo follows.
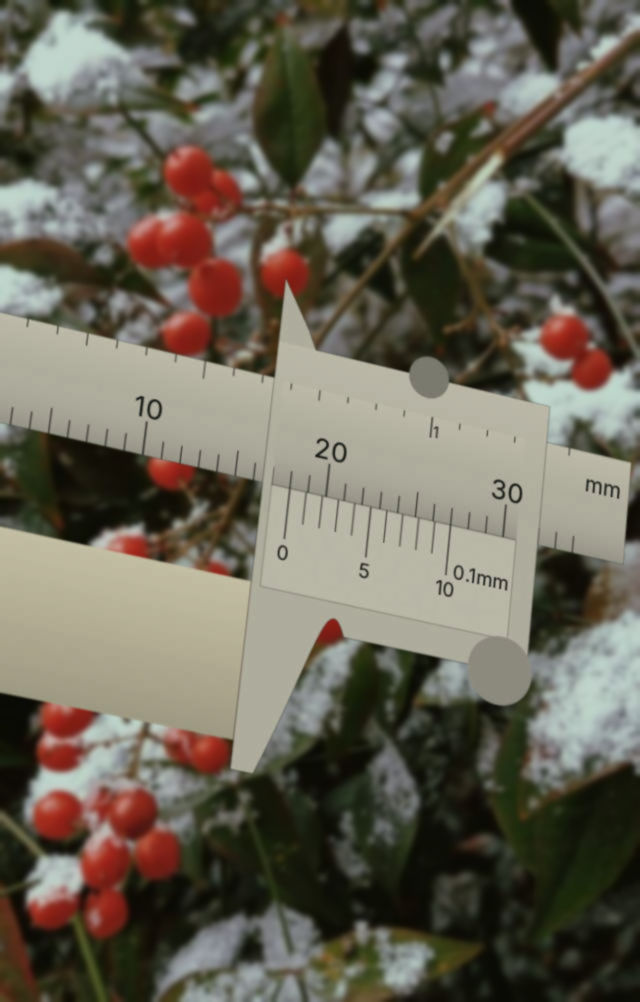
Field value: mm 18.0
